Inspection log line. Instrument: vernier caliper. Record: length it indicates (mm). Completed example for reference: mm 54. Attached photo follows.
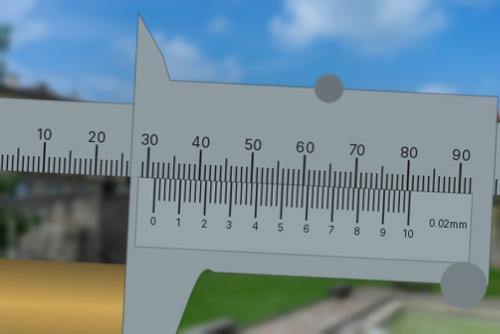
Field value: mm 31.5
